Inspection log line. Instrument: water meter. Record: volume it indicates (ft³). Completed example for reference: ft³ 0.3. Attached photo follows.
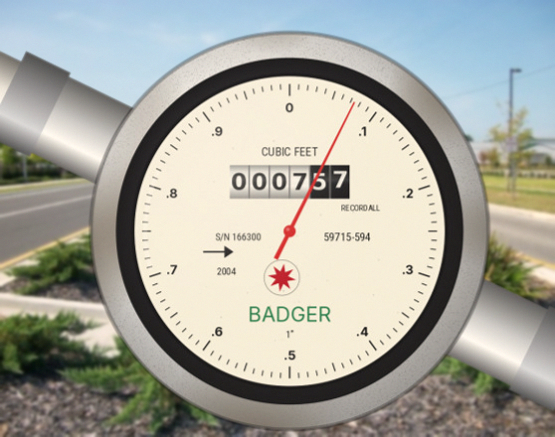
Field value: ft³ 757.07
